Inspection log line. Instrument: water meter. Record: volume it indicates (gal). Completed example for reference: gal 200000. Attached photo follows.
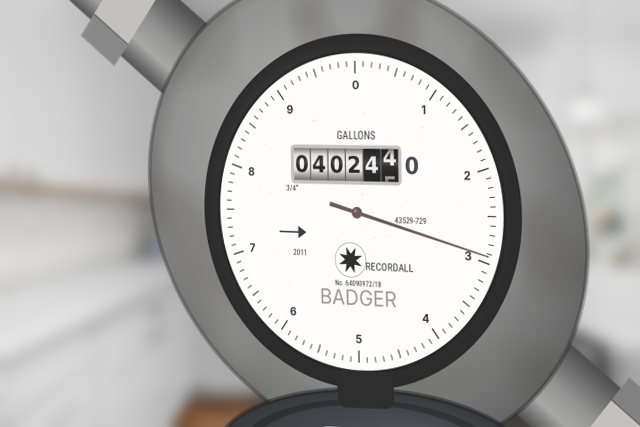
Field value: gal 402442.9
